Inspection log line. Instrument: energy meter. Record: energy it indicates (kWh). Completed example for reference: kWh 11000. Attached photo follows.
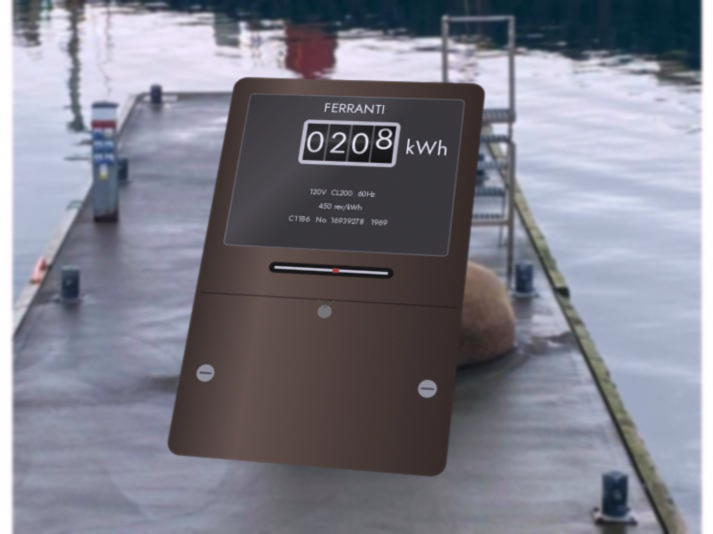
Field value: kWh 208
